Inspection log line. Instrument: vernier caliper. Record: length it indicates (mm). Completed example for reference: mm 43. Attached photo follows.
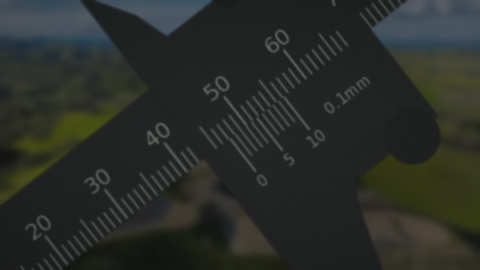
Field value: mm 47.2
